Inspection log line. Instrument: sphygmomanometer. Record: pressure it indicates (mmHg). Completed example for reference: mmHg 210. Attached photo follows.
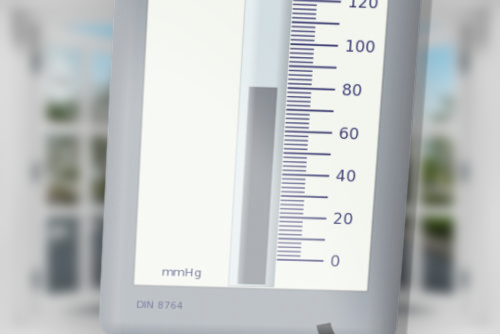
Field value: mmHg 80
